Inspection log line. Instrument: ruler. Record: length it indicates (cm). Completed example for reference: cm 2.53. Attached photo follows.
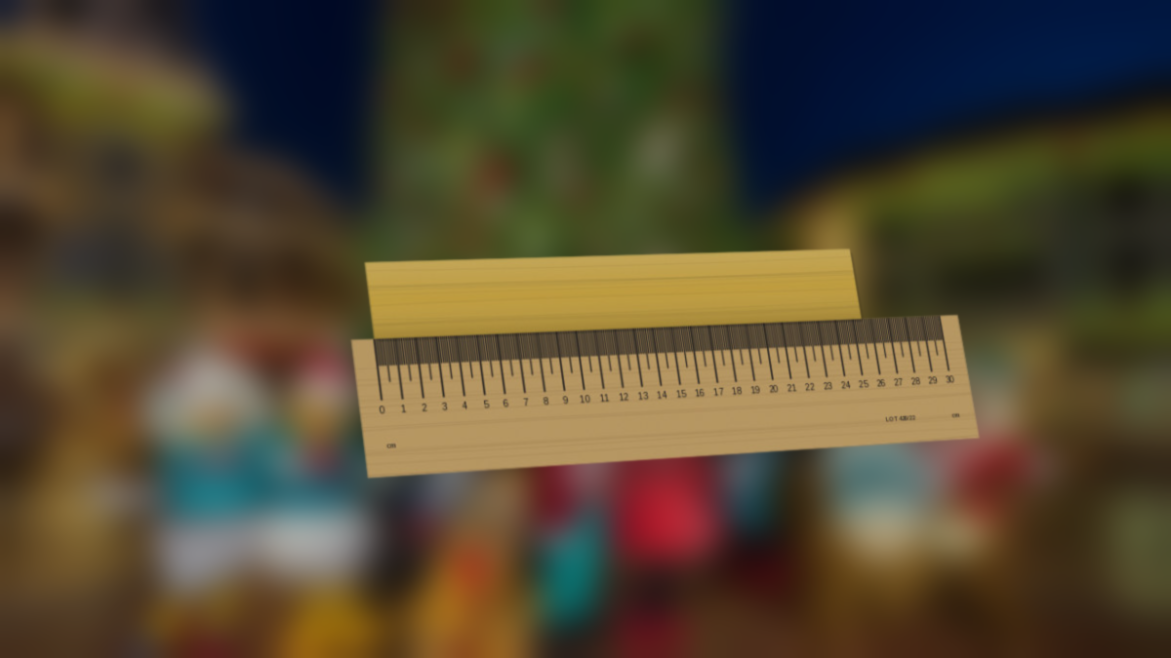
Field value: cm 25.5
